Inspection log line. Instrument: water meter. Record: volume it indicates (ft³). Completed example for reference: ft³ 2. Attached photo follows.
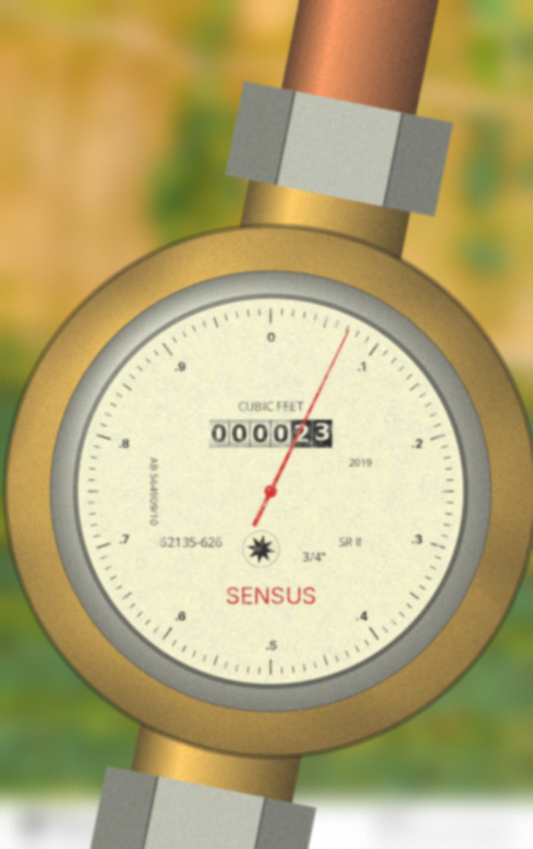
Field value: ft³ 23.07
